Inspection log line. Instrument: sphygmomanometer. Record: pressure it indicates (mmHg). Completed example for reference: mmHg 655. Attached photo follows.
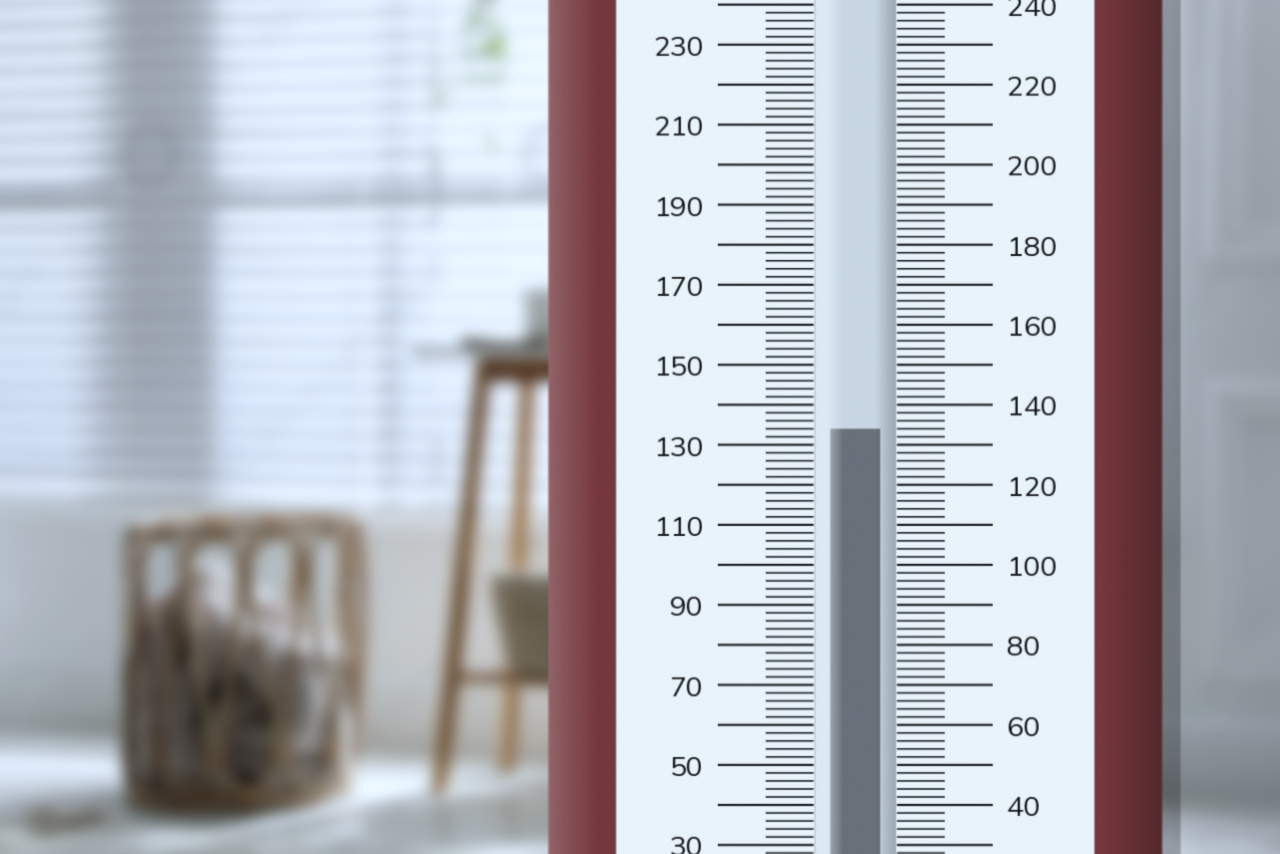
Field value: mmHg 134
